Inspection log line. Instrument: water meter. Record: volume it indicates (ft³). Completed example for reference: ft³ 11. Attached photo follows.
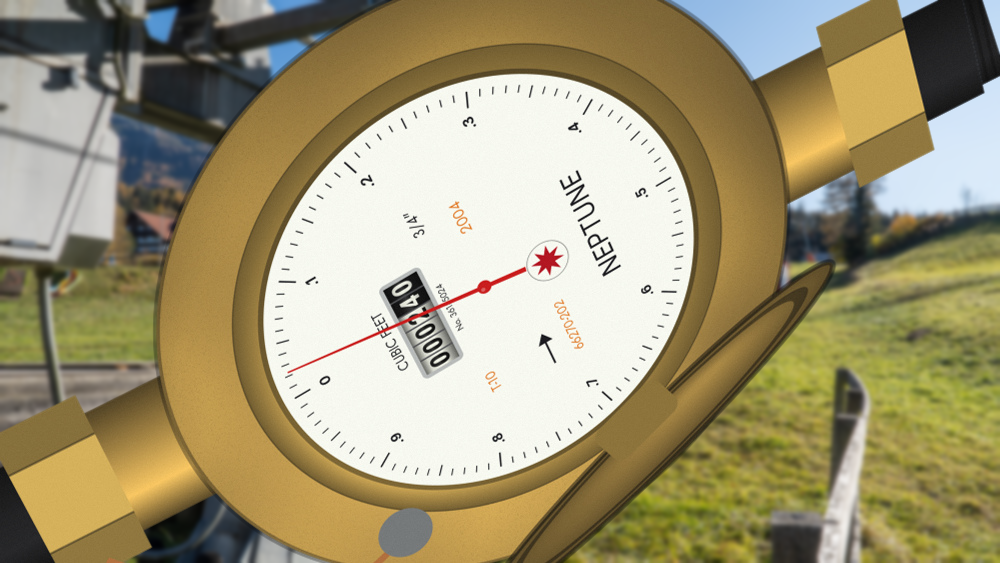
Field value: ft³ 240.02
